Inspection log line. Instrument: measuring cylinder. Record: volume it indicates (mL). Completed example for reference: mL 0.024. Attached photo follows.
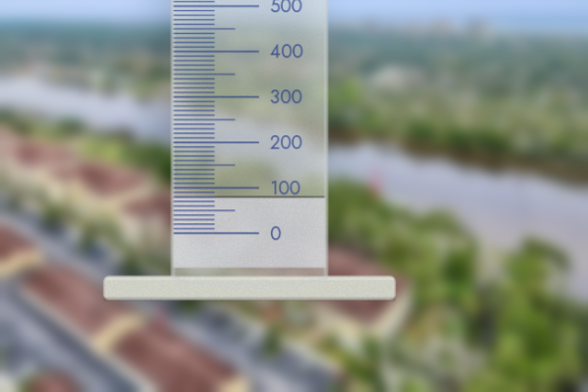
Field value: mL 80
